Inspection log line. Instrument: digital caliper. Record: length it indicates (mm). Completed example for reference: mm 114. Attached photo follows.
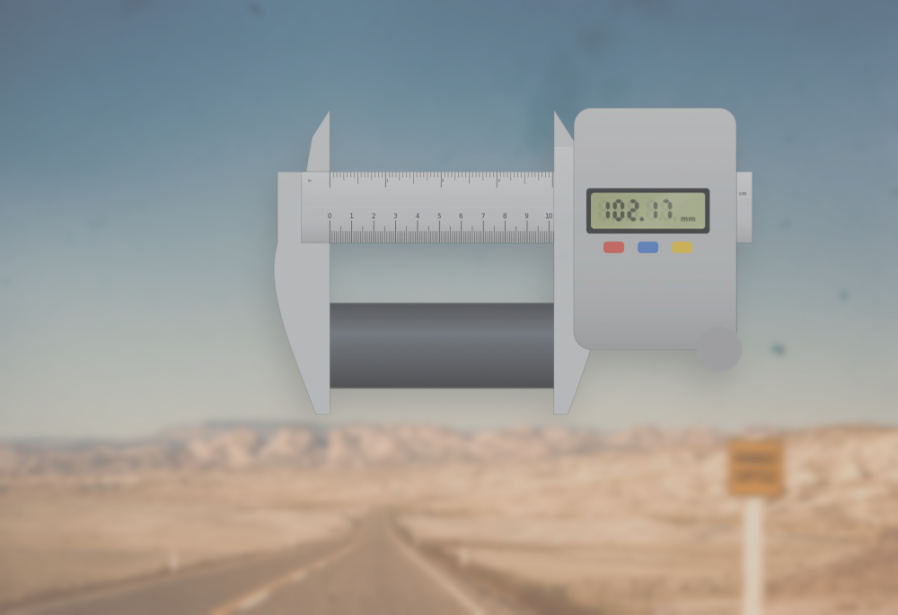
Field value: mm 102.17
